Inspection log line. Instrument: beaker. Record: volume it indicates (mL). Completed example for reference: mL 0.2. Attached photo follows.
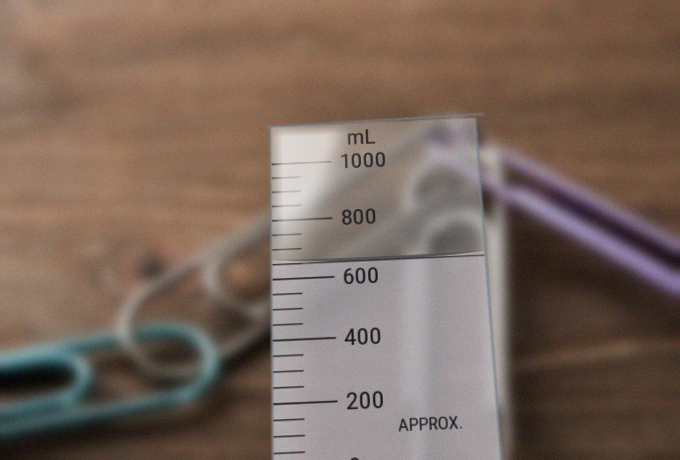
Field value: mL 650
